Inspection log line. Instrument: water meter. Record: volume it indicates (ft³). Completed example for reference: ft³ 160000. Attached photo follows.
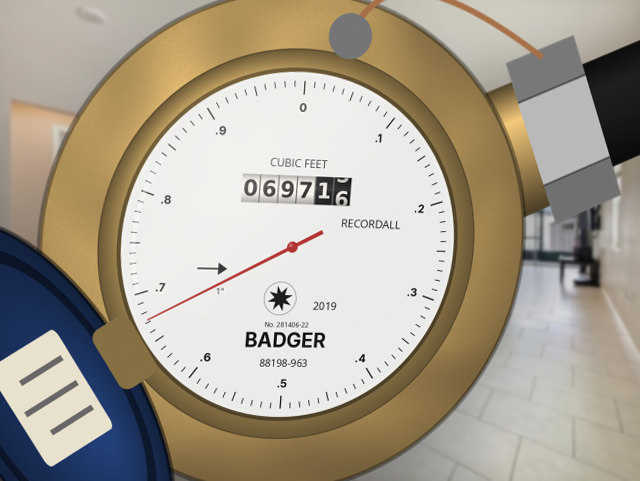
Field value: ft³ 69715.67
